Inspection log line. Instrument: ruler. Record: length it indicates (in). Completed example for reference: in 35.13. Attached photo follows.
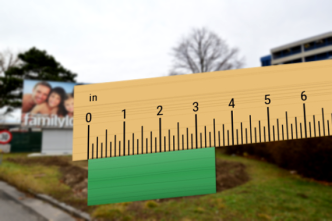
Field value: in 3.5
